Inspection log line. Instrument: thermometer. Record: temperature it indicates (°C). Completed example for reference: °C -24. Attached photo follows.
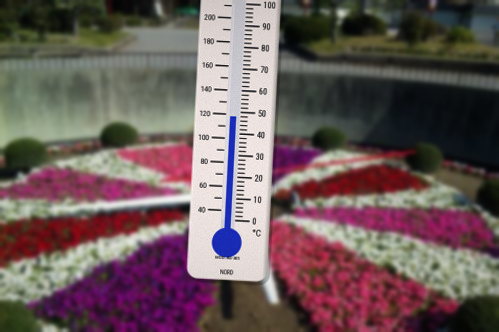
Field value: °C 48
